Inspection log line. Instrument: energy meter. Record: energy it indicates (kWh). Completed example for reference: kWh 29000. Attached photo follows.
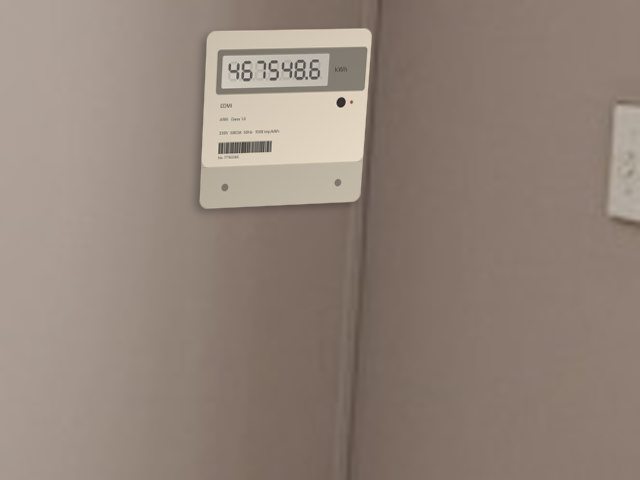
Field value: kWh 467548.6
